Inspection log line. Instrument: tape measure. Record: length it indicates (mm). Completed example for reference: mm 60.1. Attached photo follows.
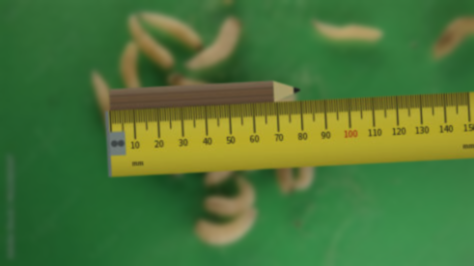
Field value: mm 80
